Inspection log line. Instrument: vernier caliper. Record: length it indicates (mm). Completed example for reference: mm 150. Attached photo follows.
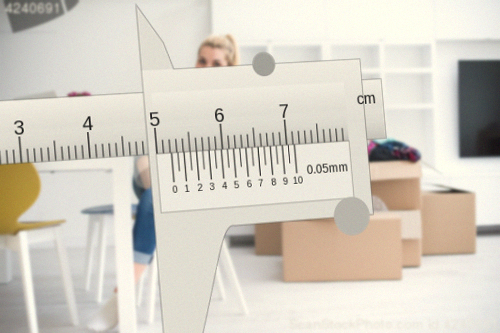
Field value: mm 52.2
